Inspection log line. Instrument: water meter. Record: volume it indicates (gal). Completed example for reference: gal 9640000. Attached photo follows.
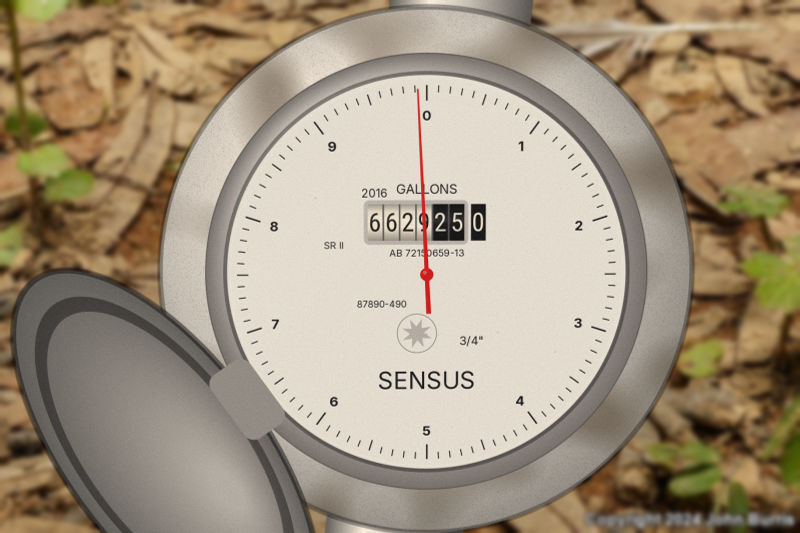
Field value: gal 6629249.9
